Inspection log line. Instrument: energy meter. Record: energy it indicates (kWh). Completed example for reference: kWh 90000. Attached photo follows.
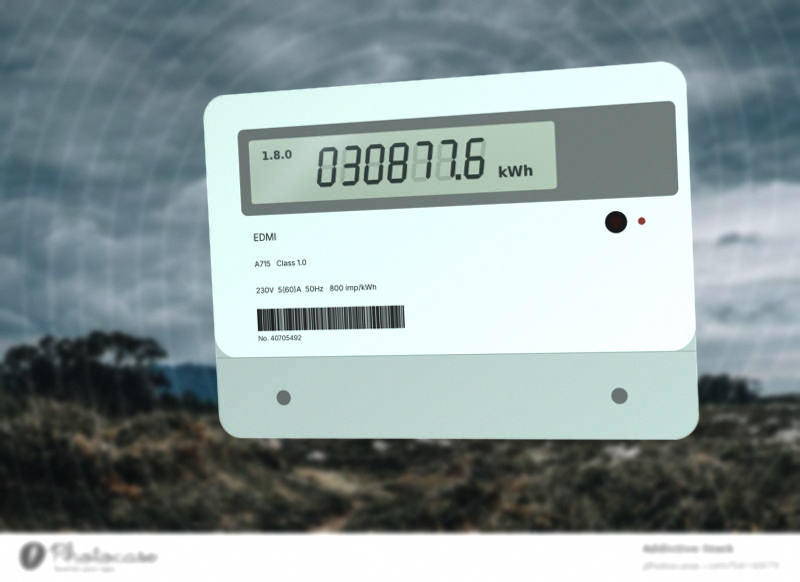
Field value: kWh 30877.6
